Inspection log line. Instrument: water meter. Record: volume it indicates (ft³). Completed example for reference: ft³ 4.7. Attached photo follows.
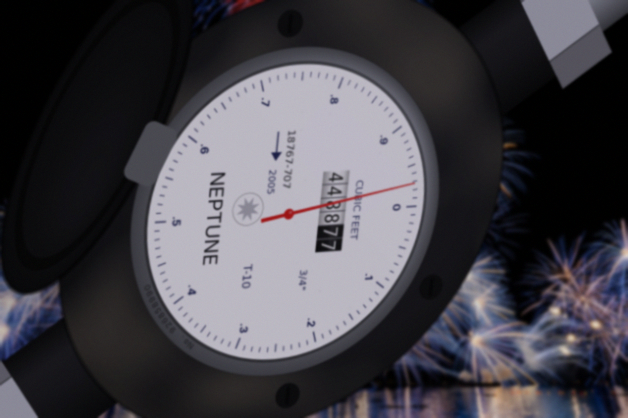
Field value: ft³ 448876.97
